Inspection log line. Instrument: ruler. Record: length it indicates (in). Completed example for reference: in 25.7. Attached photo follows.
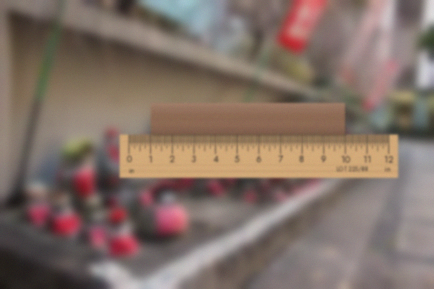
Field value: in 9
